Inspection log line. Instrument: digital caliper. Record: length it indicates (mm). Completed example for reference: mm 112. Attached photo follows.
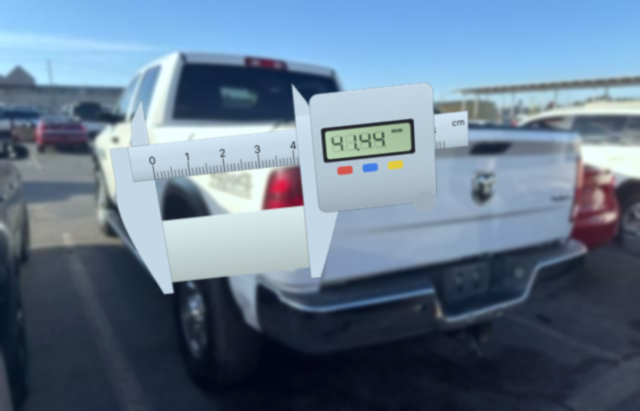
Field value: mm 41.44
